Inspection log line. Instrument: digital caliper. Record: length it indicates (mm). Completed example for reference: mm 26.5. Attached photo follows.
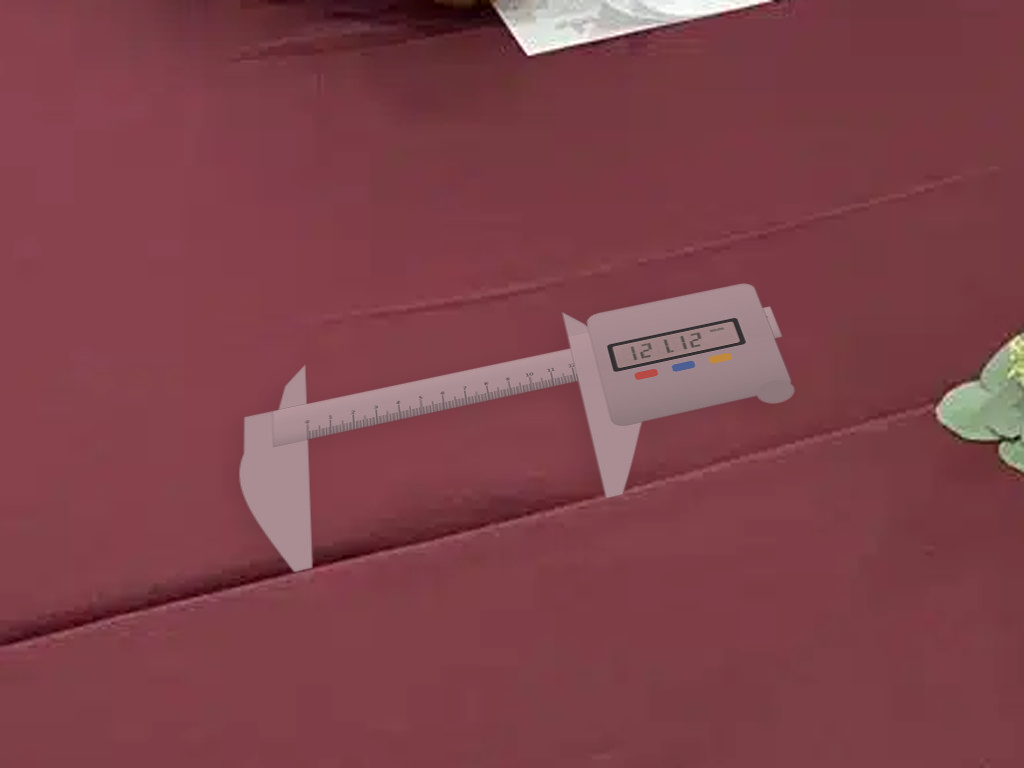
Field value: mm 121.12
